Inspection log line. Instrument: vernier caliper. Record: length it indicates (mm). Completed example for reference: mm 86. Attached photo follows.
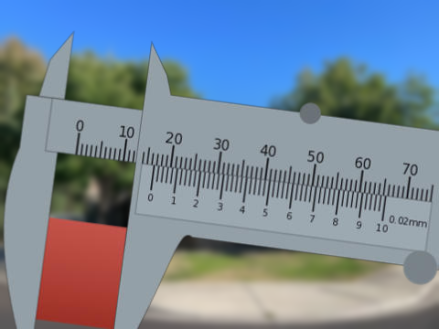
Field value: mm 16.5
